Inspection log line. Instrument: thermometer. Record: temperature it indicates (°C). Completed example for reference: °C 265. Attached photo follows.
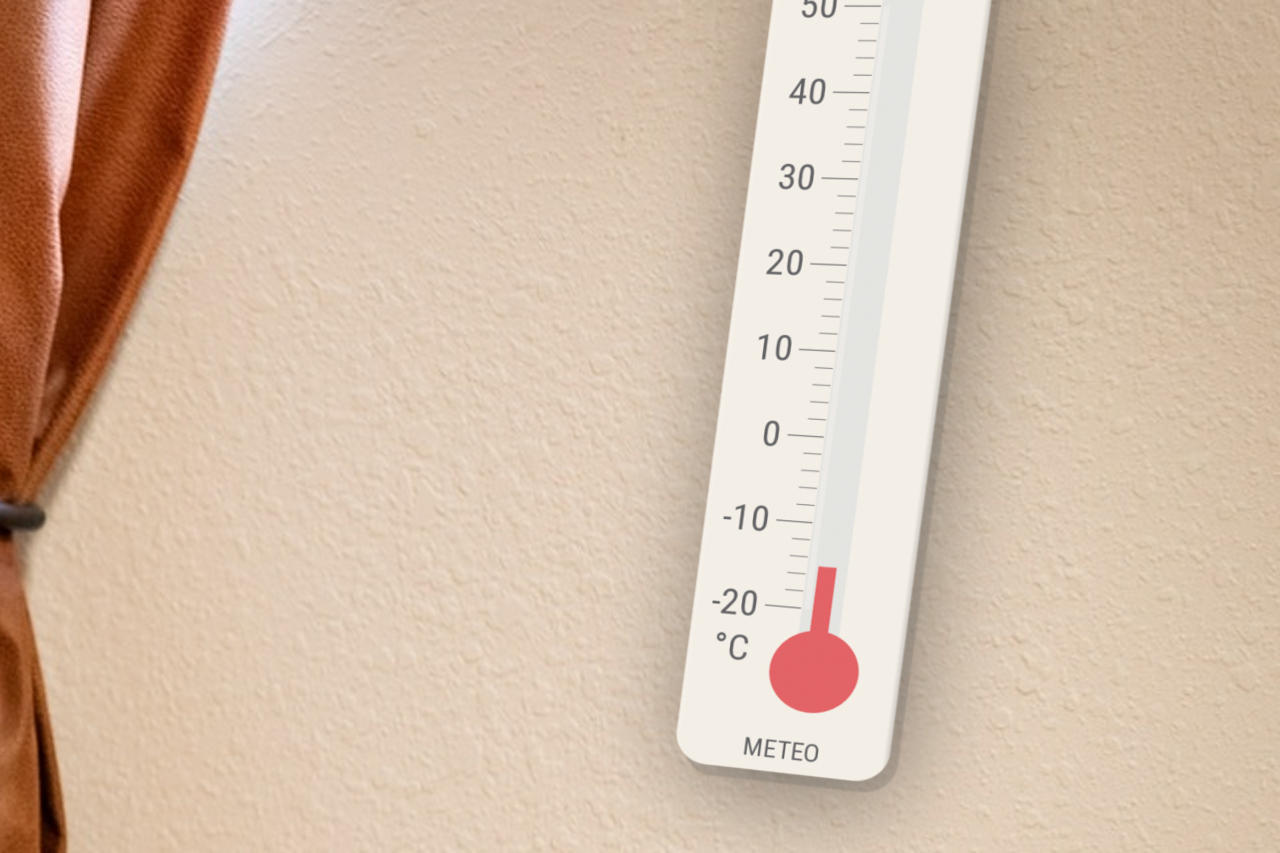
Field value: °C -15
